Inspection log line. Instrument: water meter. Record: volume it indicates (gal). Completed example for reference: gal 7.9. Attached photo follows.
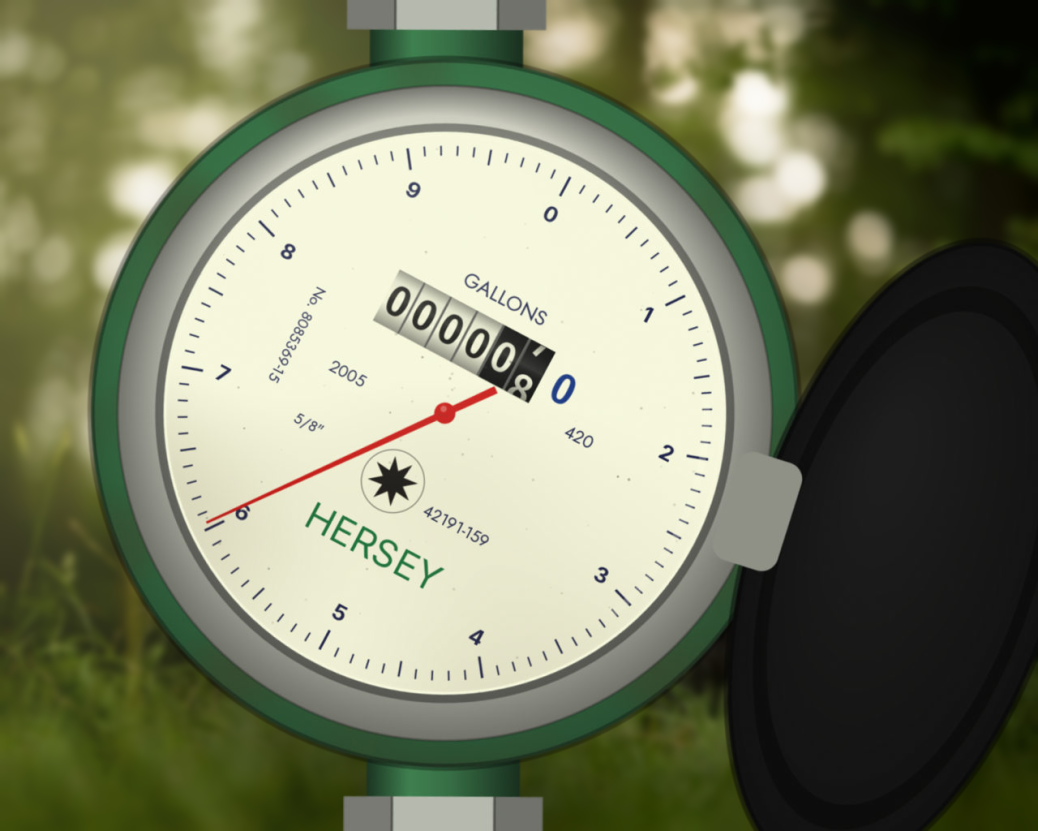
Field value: gal 76.0
